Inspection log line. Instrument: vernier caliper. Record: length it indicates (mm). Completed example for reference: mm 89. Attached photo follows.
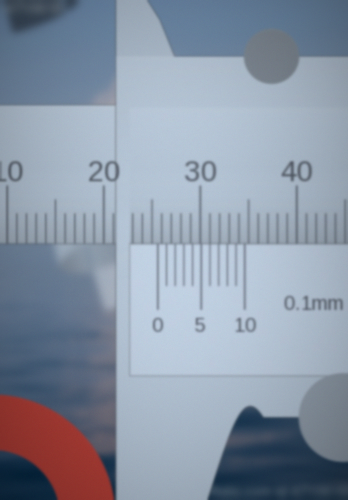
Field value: mm 25.6
